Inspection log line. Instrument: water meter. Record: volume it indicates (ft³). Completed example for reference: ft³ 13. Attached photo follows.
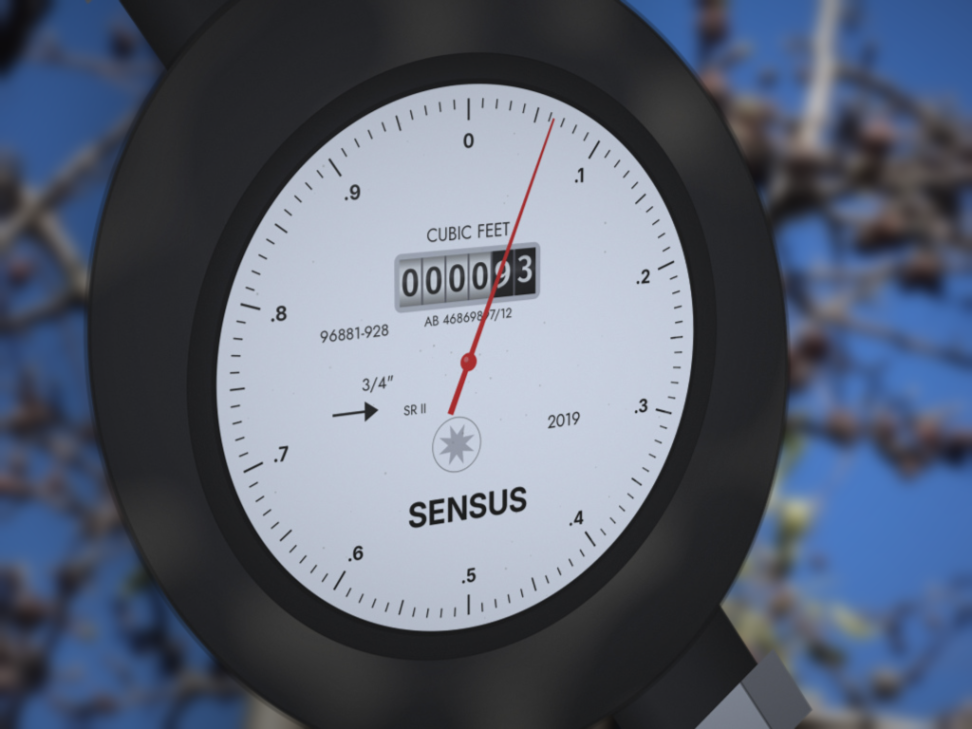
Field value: ft³ 93.06
